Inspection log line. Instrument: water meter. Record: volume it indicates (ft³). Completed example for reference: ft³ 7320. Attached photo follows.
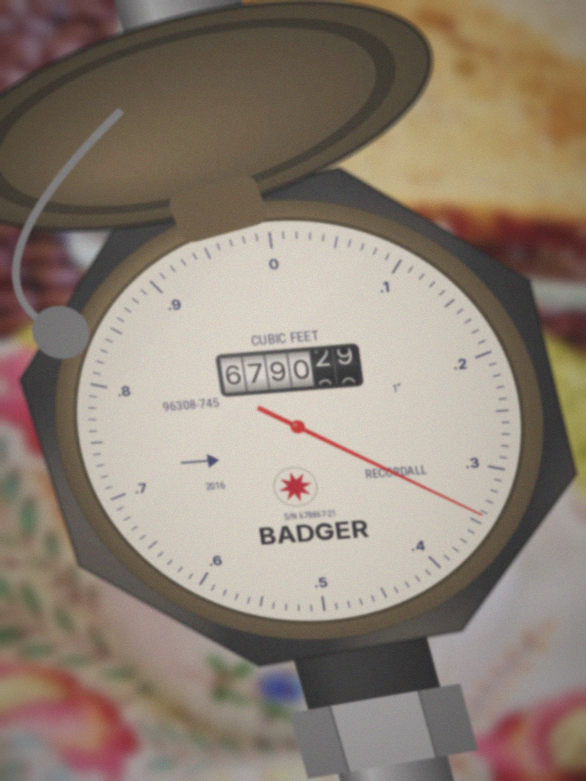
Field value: ft³ 679029.34
